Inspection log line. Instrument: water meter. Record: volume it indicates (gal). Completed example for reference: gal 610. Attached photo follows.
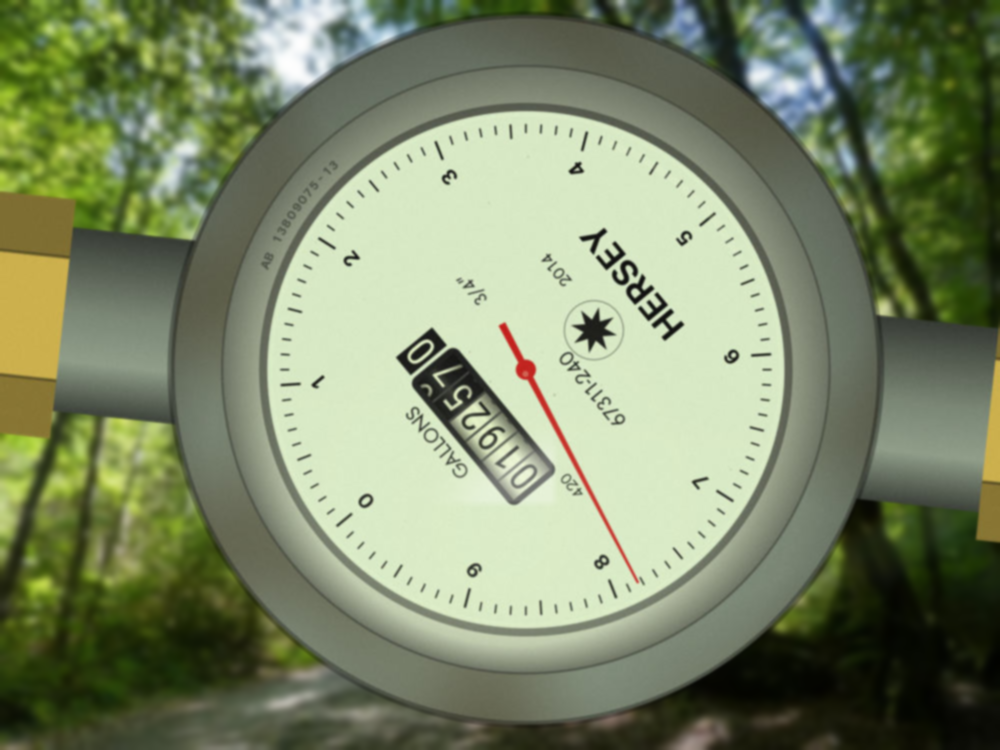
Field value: gal 192567.8
